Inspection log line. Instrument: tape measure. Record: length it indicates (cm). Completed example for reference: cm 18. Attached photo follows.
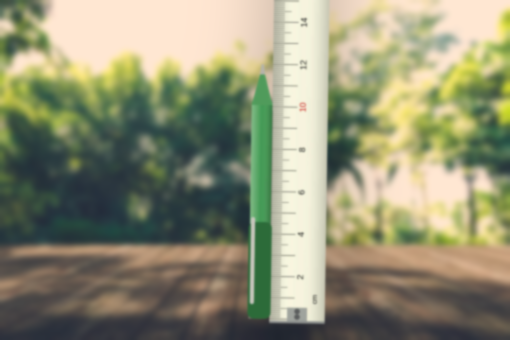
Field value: cm 12
